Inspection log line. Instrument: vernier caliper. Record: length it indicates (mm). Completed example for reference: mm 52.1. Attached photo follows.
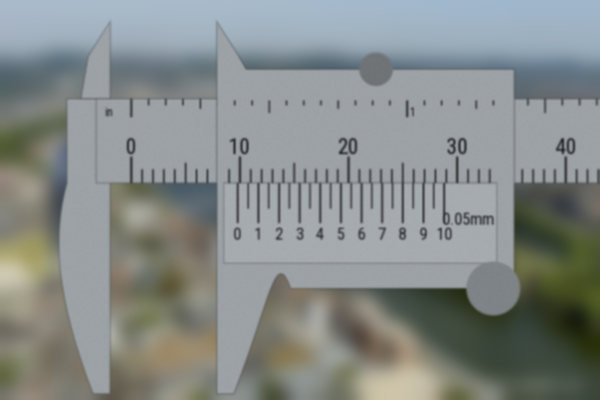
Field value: mm 9.8
